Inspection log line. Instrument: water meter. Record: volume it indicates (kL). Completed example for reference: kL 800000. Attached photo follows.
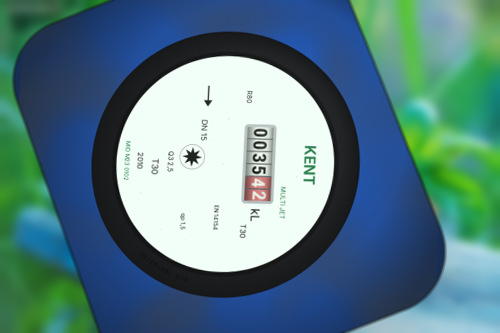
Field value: kL 35.42
